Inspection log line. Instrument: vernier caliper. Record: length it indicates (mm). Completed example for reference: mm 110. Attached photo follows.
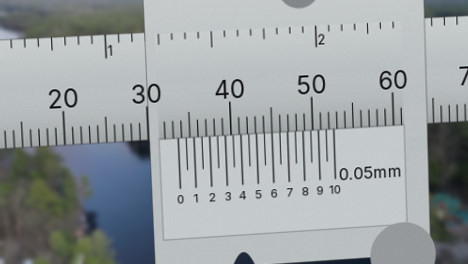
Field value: mm 33.6
